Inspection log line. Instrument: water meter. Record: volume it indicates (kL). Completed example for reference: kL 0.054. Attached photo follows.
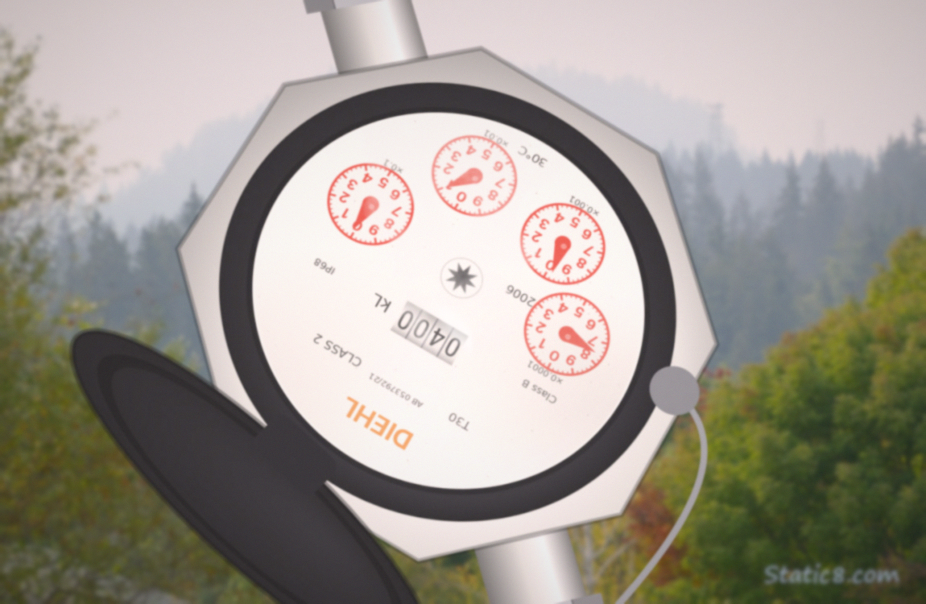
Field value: kL 400.0097
